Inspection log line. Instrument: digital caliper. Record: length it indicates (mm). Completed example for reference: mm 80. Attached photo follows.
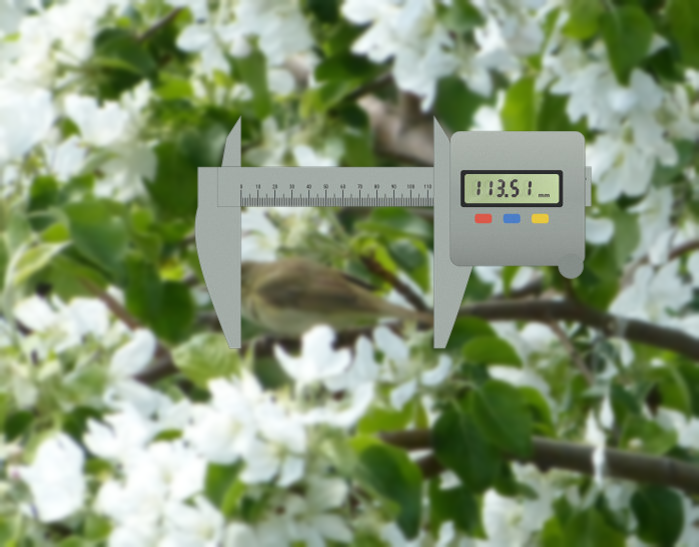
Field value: mm 113.51
